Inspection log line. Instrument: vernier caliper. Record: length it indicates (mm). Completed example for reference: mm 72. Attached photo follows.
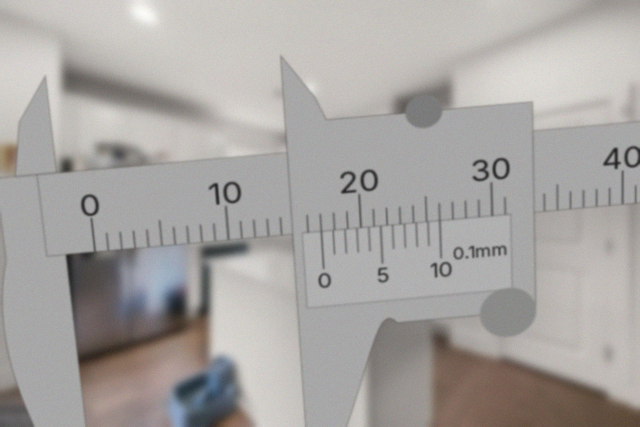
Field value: mm 17.0
